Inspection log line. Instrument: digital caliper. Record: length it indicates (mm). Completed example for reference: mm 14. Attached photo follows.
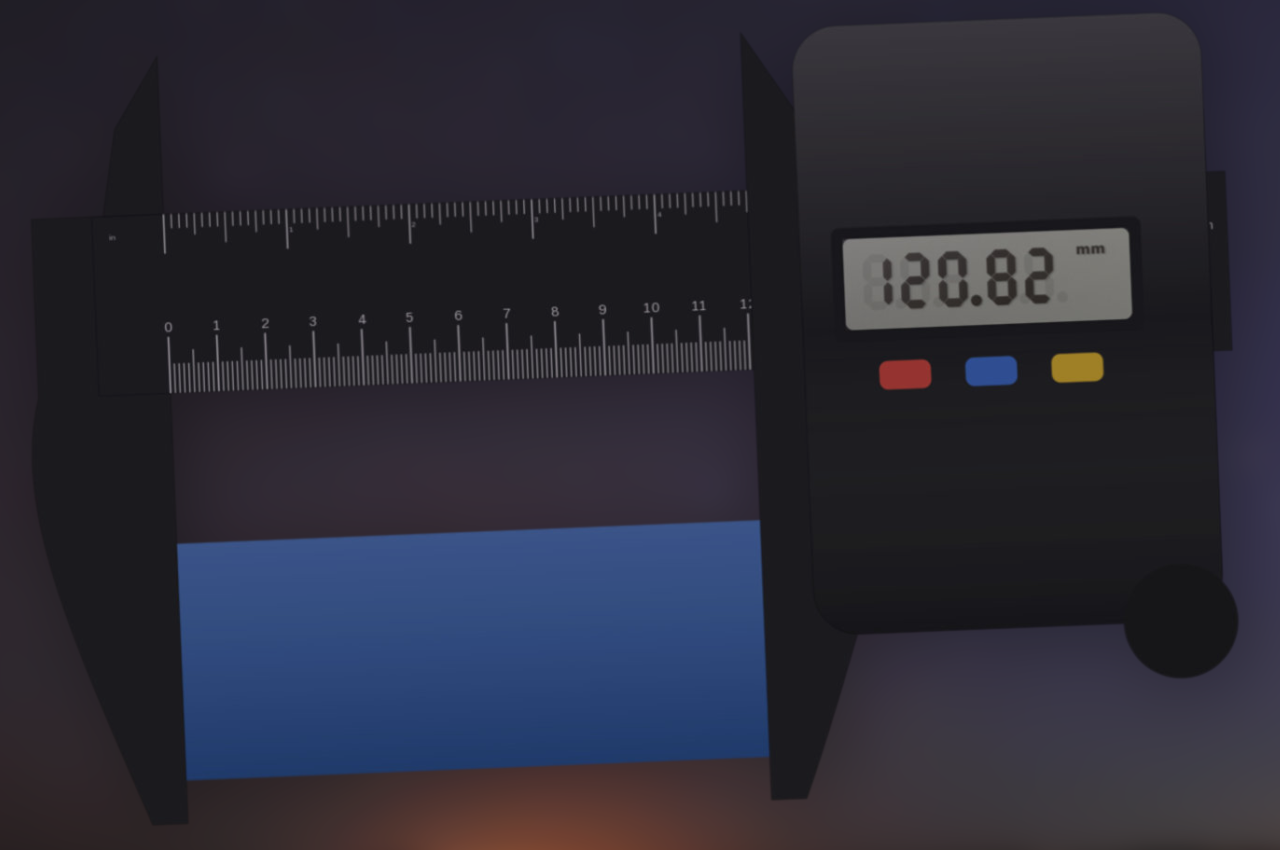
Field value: mm 120.82
